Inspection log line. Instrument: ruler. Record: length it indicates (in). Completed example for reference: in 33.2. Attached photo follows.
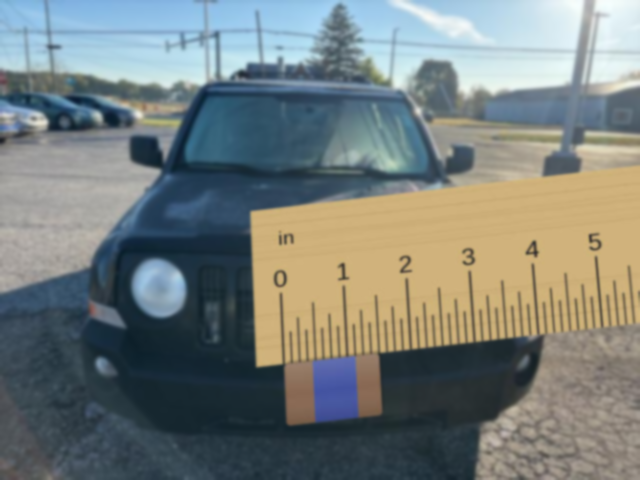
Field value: in 1.5
